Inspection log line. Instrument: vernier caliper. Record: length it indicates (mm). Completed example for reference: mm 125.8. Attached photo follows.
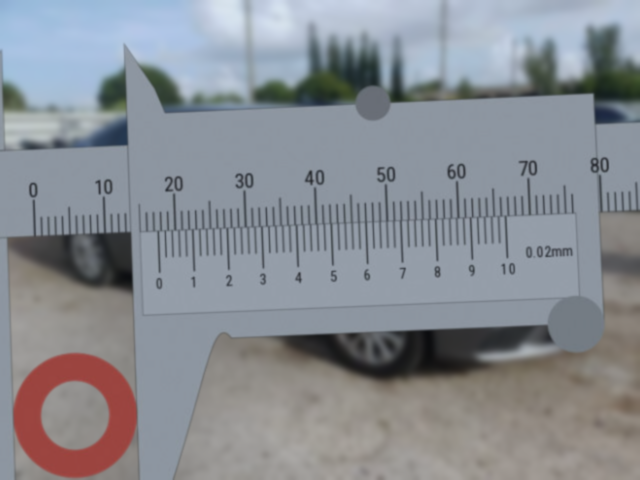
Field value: mm 17.6
